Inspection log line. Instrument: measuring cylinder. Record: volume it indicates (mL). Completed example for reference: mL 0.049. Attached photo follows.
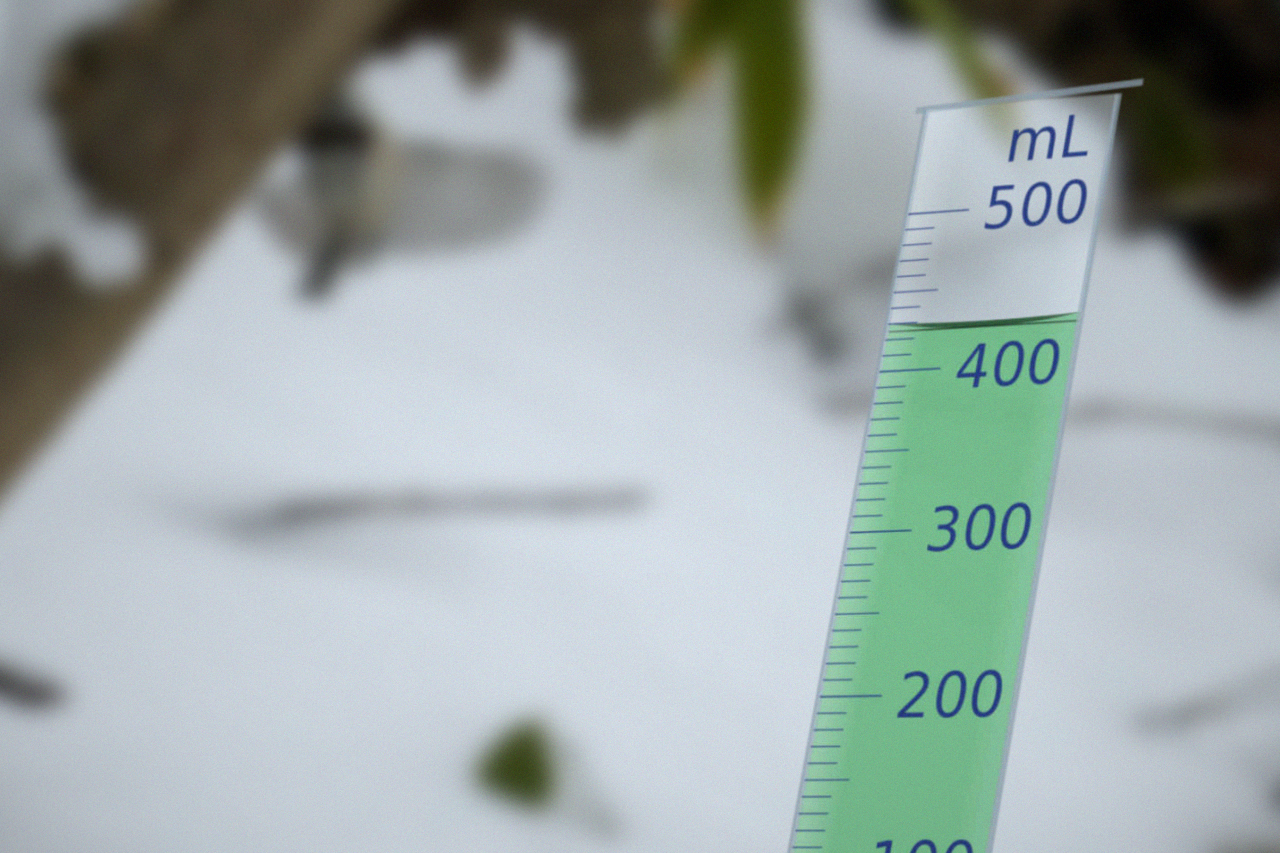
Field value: mL 425
